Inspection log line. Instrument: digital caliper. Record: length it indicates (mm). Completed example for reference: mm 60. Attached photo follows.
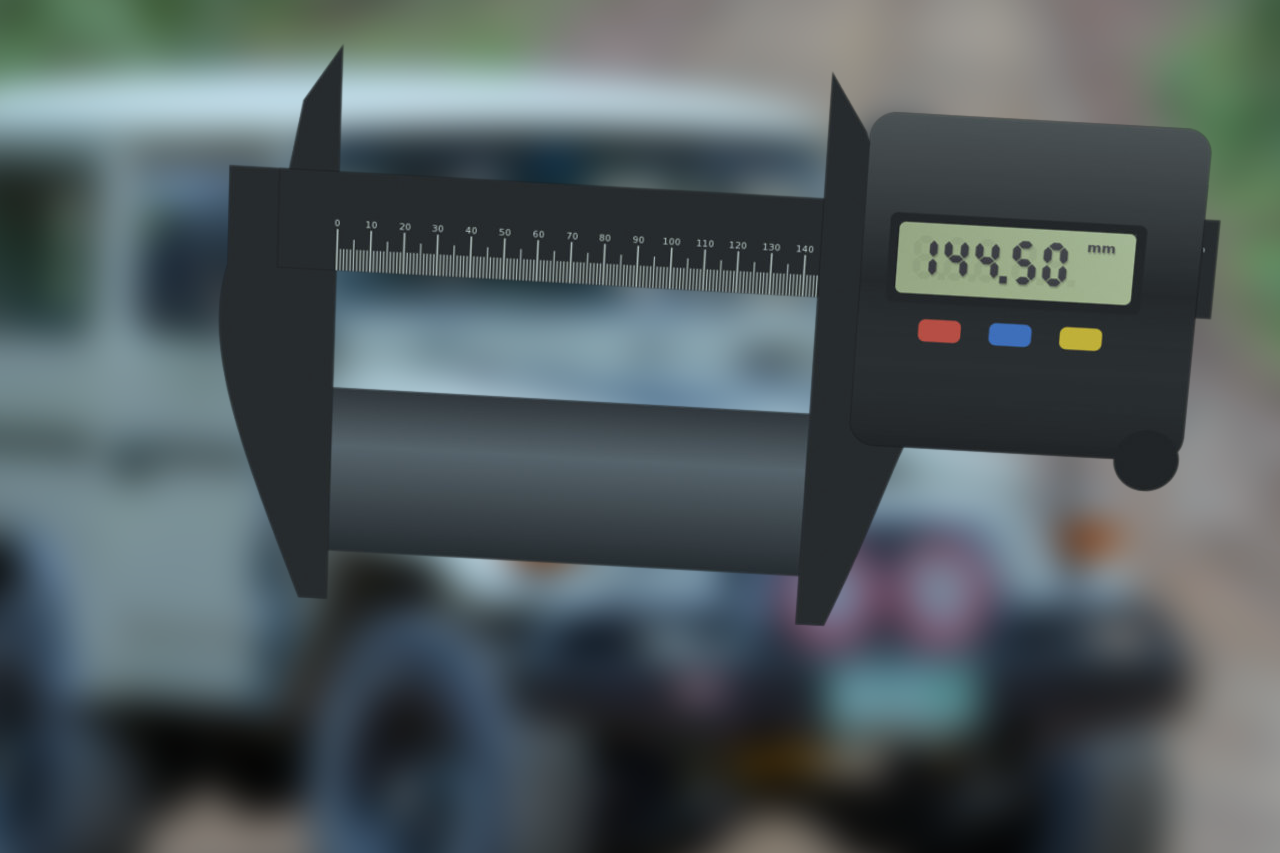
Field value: mm 144.50
